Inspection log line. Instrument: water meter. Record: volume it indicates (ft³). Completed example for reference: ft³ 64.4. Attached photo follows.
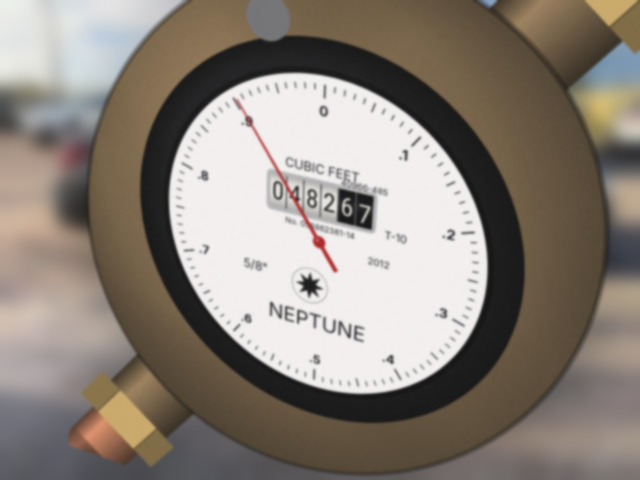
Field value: ft³ 48266.90
